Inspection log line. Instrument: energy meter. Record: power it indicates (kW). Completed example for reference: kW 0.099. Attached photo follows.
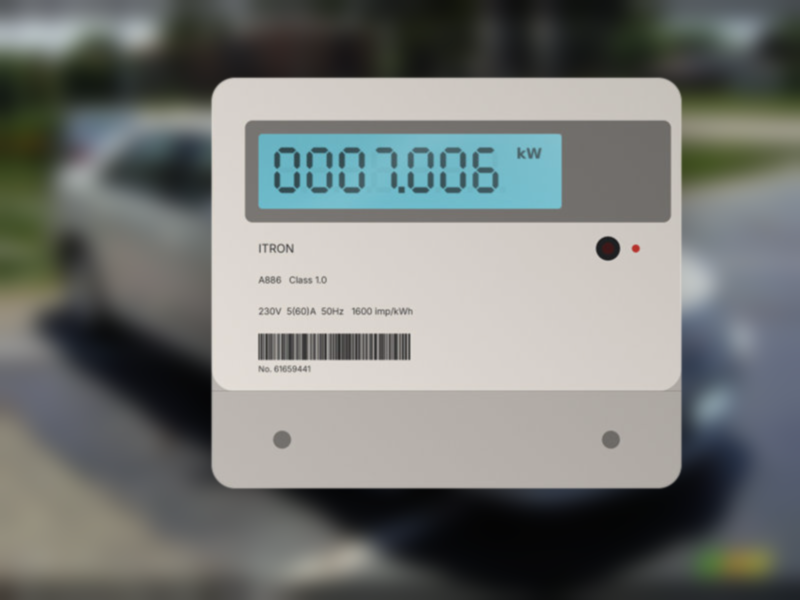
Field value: kW 7.006
